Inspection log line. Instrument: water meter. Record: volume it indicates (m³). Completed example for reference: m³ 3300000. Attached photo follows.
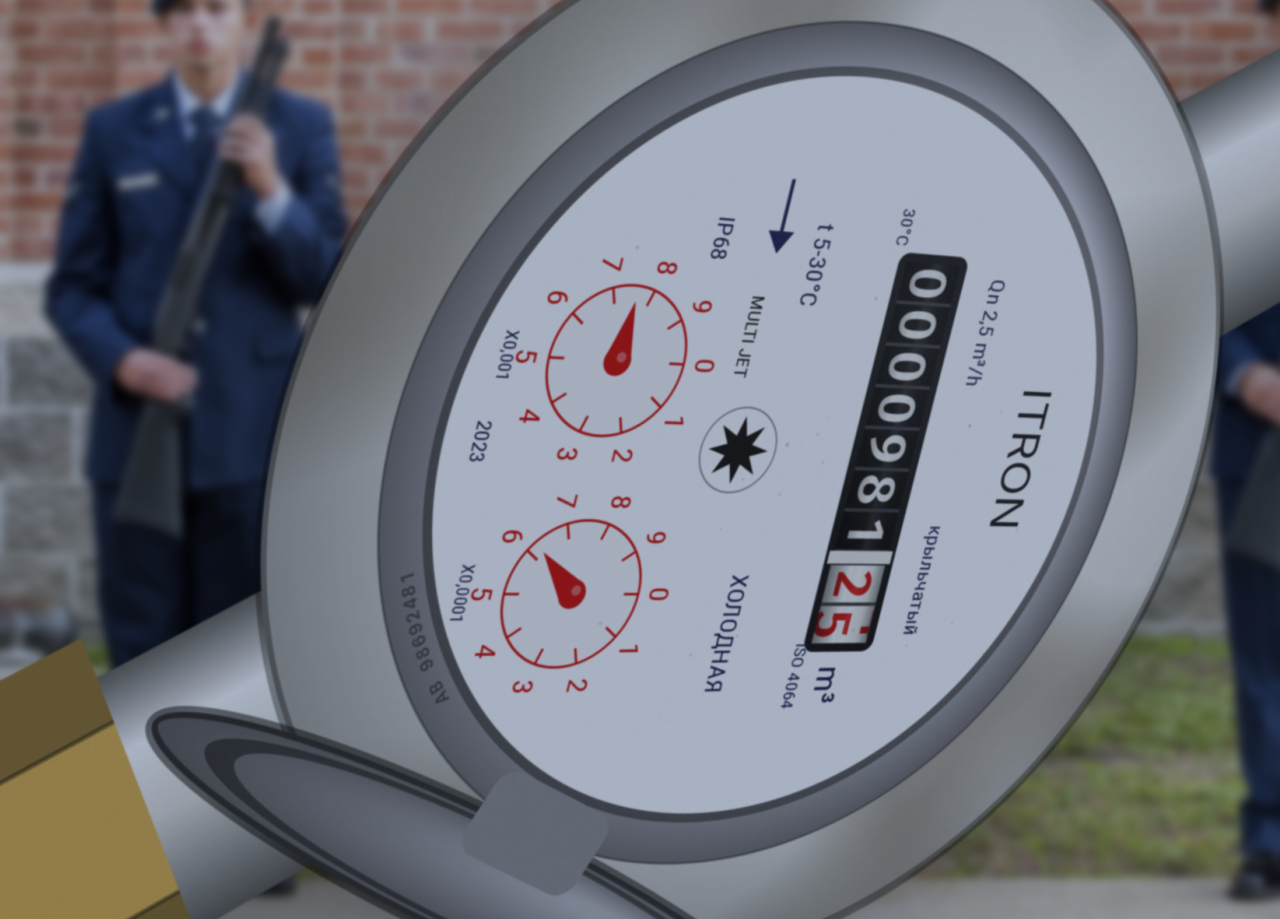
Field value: m³ 981.2476
